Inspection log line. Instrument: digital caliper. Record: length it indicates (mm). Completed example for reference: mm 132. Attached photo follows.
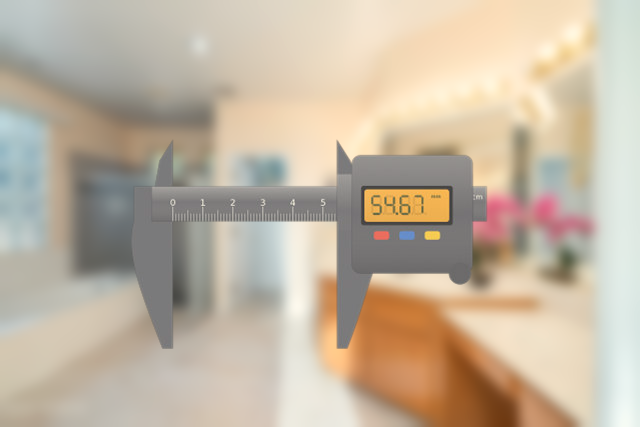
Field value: mm 54.67
